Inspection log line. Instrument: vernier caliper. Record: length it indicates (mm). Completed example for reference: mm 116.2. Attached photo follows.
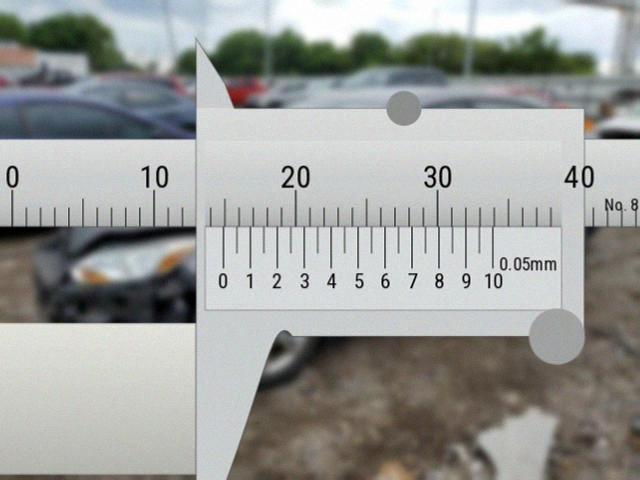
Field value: mm 14.9
